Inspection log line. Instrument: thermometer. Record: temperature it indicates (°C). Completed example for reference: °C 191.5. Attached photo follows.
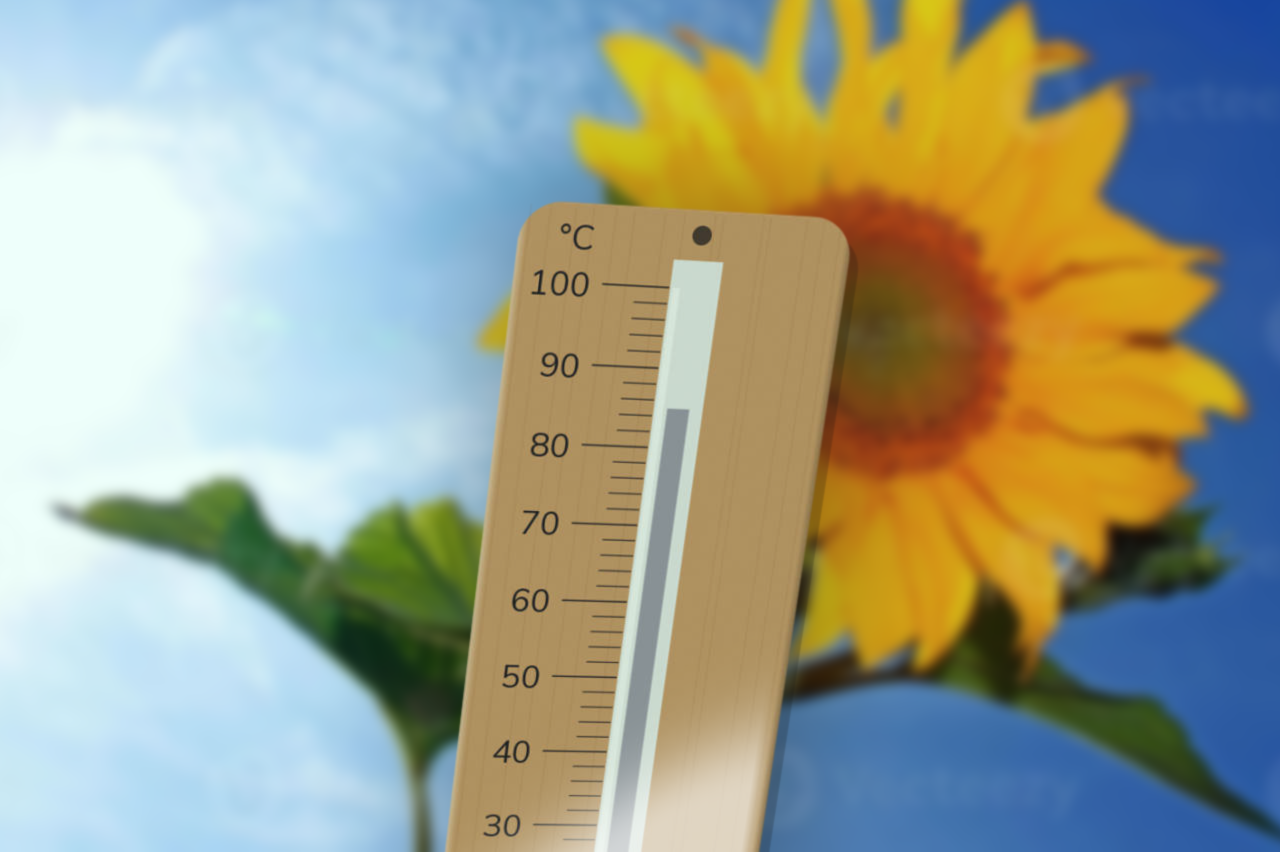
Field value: °C 85
